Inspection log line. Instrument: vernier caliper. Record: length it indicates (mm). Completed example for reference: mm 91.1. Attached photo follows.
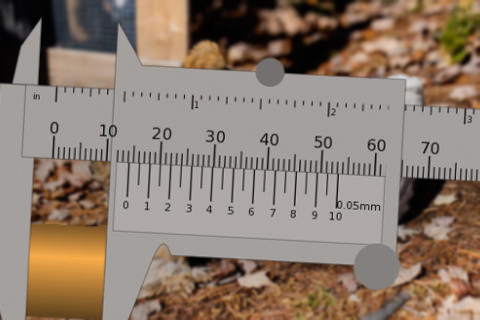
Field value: mm 14.2
